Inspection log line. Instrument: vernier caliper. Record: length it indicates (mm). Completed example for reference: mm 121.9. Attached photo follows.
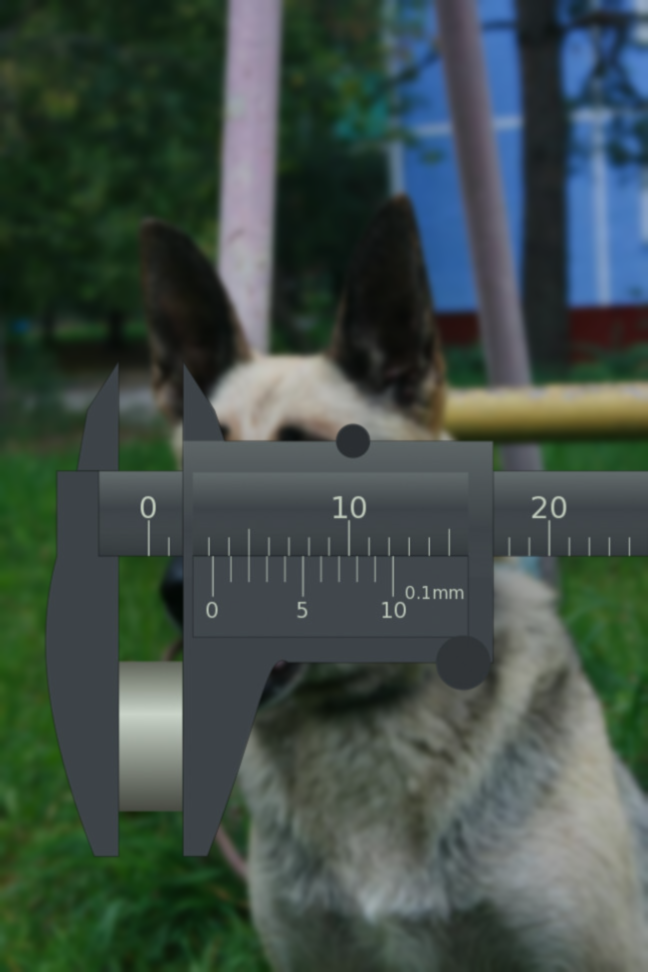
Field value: mm 3.2
